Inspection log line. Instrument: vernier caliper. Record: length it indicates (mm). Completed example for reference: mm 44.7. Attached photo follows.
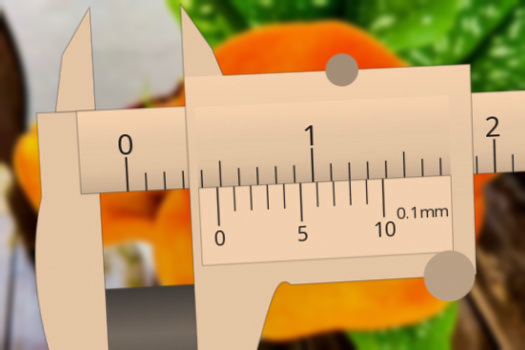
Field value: mm 4.8
